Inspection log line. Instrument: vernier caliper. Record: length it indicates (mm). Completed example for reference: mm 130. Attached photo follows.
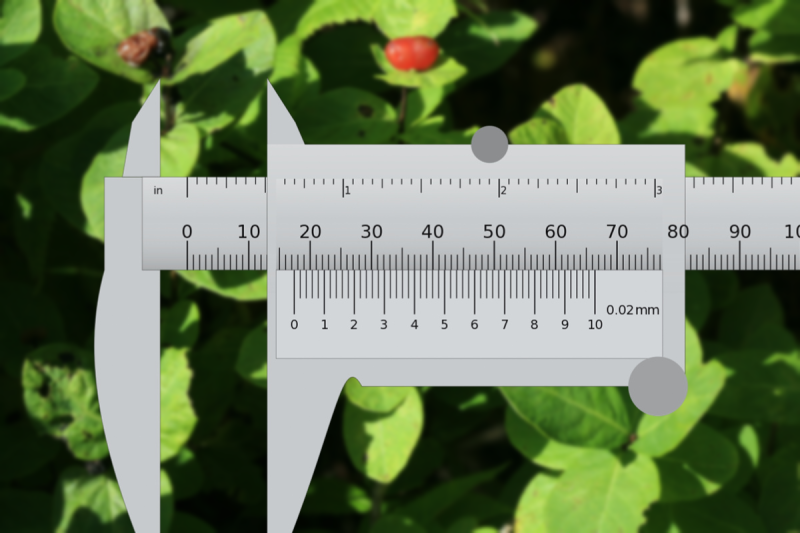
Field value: mm 17.4
